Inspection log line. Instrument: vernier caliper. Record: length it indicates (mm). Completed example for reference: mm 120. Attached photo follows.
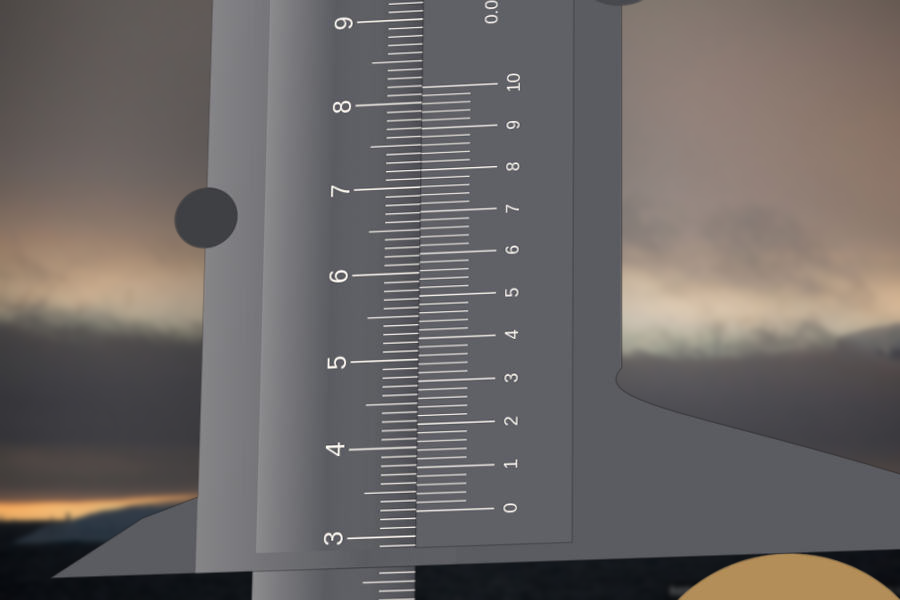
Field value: mm 32.8
